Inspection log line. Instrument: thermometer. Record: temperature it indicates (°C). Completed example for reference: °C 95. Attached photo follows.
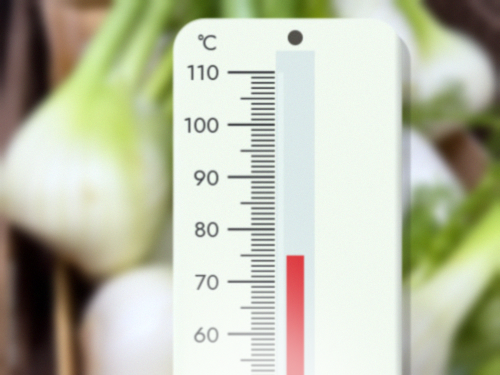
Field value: °C 75
